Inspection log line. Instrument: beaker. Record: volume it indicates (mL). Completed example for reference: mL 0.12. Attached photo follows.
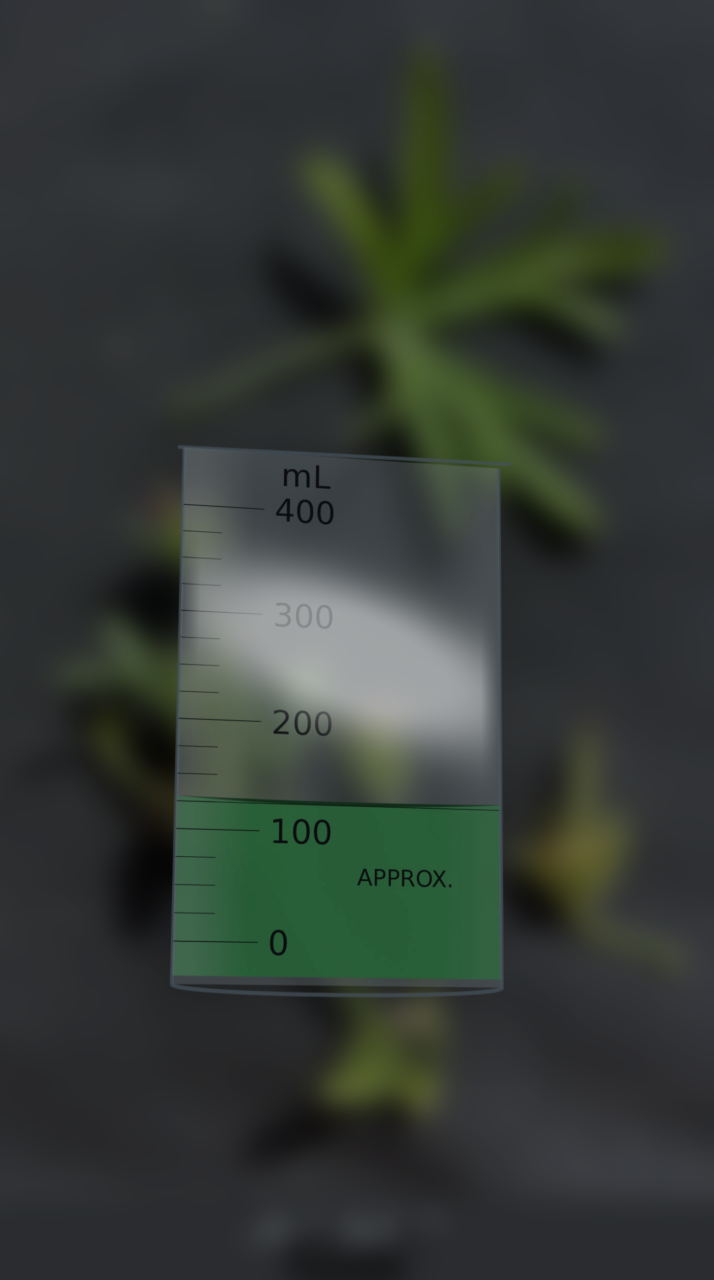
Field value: mL 125
